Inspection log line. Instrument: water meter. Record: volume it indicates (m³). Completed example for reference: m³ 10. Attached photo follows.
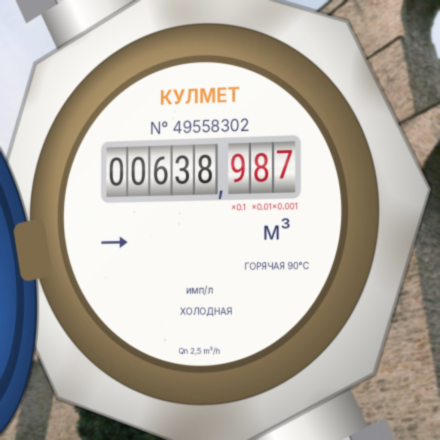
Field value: m³ 638.987
